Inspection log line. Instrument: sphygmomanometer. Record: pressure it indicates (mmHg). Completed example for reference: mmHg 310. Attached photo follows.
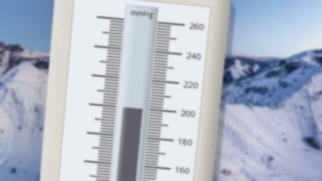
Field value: mmHg 200
